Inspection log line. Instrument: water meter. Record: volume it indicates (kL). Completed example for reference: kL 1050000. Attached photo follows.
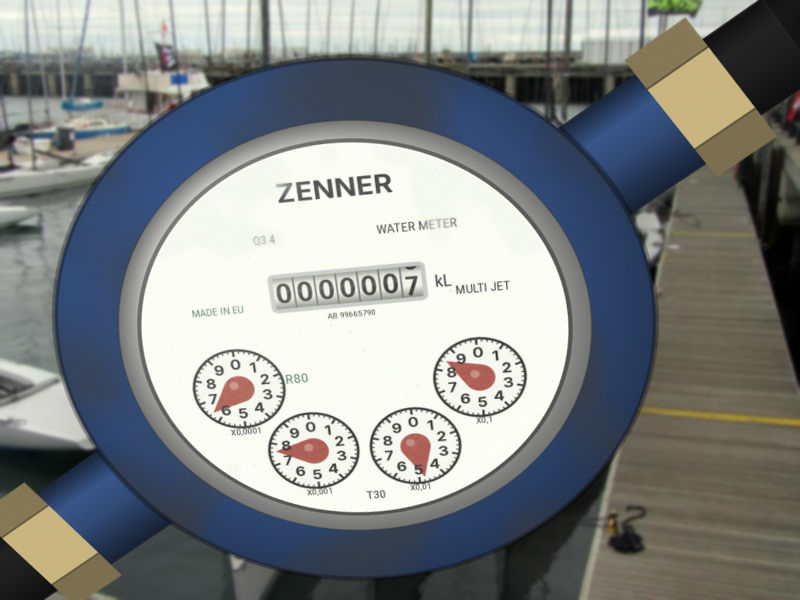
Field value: kL 6.8476
